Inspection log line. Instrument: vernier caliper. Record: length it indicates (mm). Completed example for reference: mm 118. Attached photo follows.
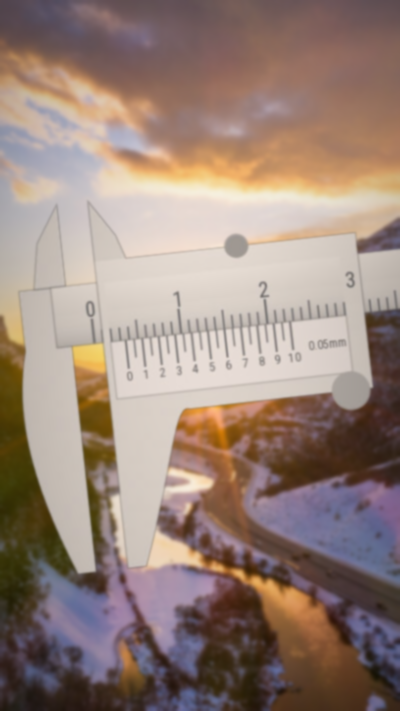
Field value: mm 3.6
